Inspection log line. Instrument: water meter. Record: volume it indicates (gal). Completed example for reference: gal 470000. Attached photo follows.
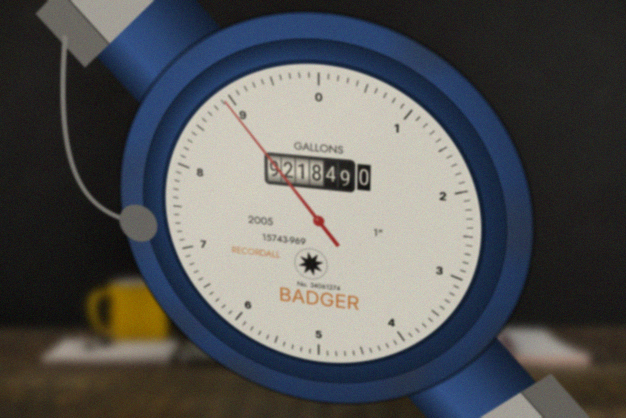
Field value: gal 9218488.9
